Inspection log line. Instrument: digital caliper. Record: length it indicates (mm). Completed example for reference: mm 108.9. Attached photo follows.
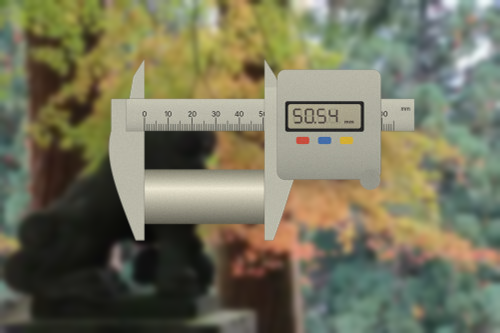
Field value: mm 50.54
